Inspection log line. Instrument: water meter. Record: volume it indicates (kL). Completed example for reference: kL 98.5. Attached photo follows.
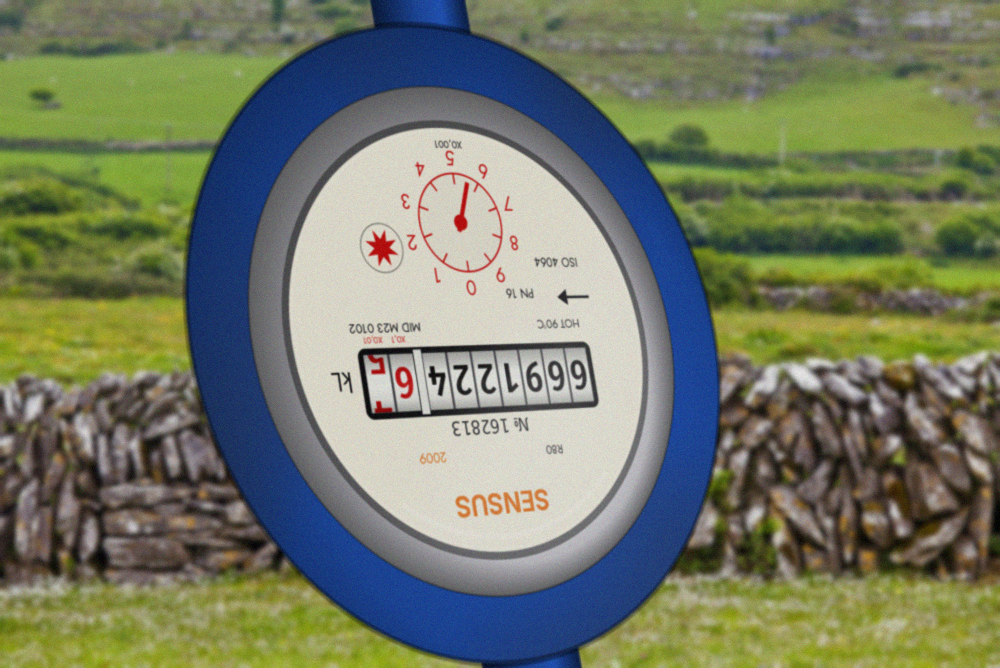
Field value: kL 6691224.645
